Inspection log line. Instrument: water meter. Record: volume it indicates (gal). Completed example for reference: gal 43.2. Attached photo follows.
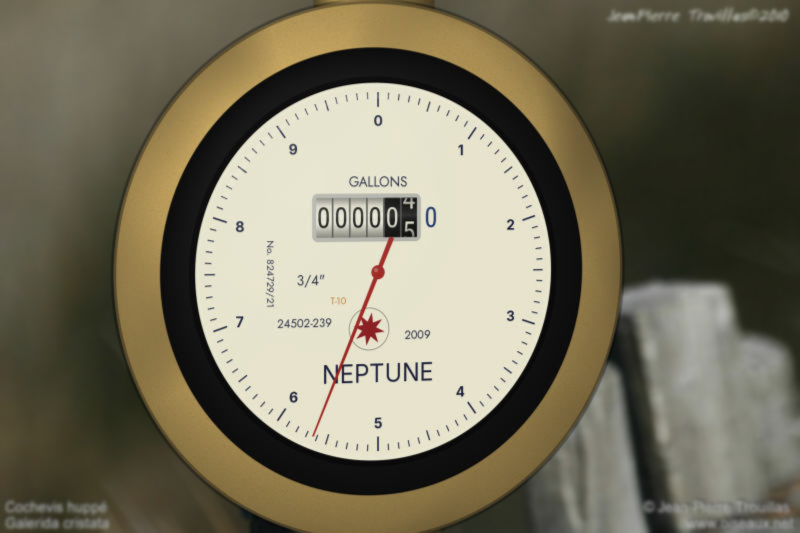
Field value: gal 45.6
